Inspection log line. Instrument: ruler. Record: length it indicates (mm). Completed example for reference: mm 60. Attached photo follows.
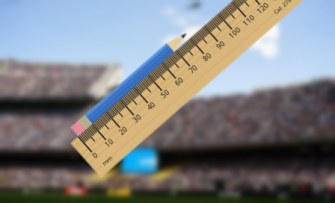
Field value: mm 80
